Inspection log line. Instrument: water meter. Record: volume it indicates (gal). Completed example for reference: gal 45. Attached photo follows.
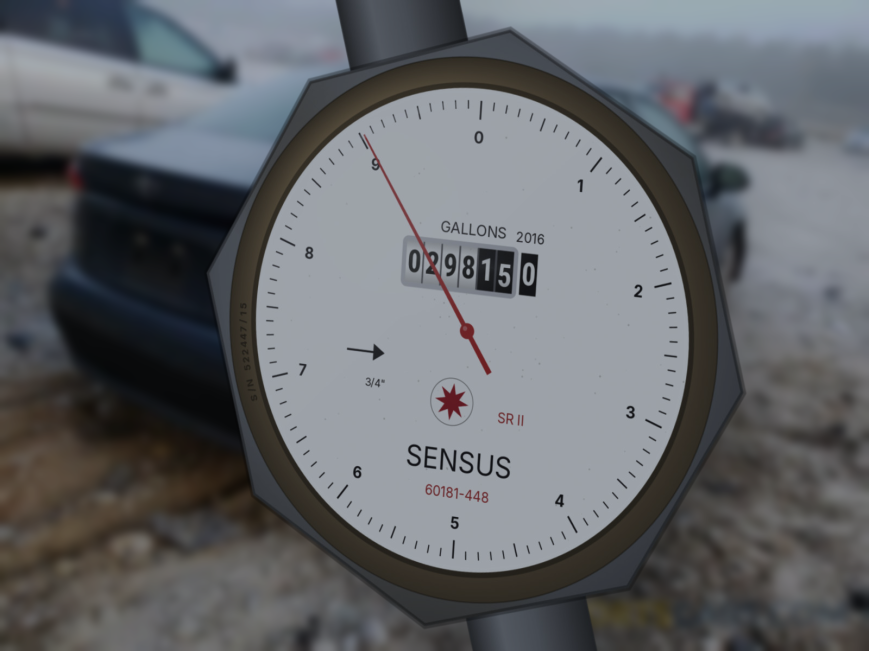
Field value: gal 298149.0
